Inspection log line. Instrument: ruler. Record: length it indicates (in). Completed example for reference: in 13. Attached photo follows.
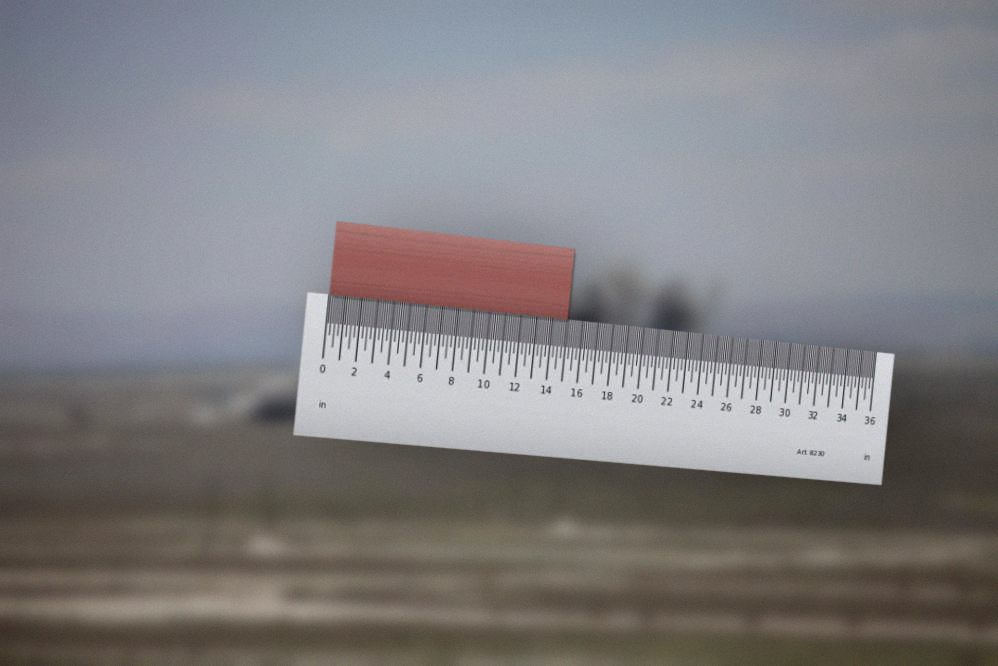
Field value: in 15
